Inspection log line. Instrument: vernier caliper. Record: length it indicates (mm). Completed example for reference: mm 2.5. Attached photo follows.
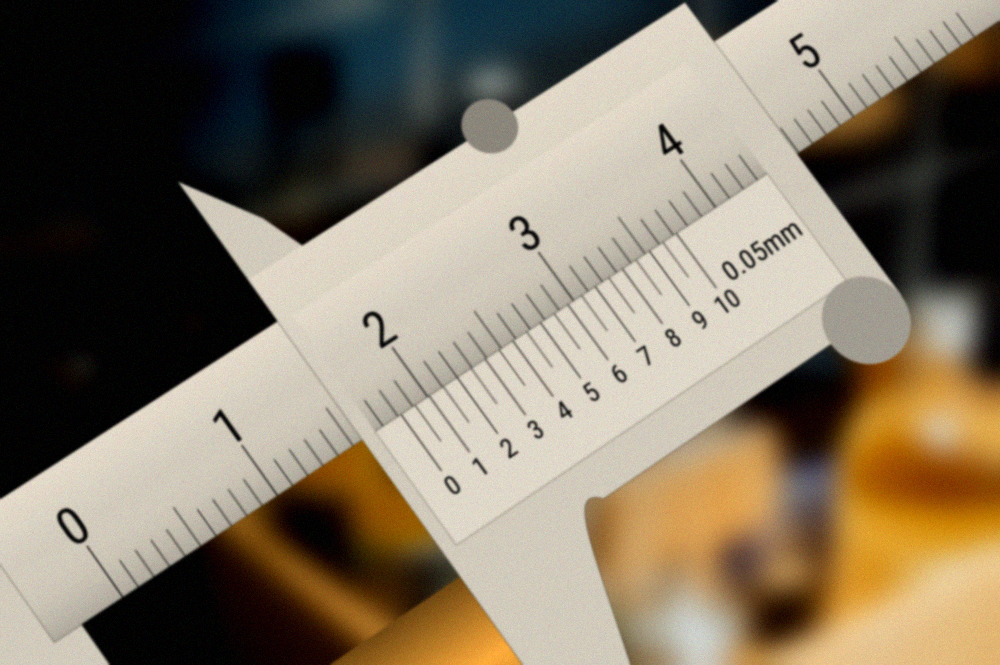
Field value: mm 18.2
